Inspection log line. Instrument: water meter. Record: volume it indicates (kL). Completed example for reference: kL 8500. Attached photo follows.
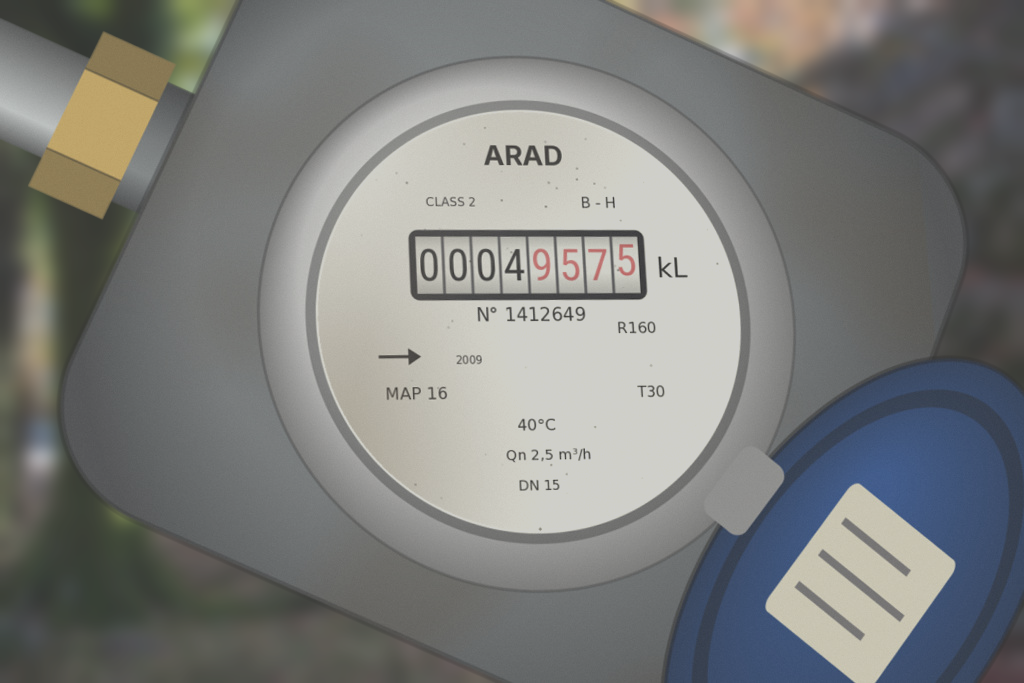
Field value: kL 4.9575
